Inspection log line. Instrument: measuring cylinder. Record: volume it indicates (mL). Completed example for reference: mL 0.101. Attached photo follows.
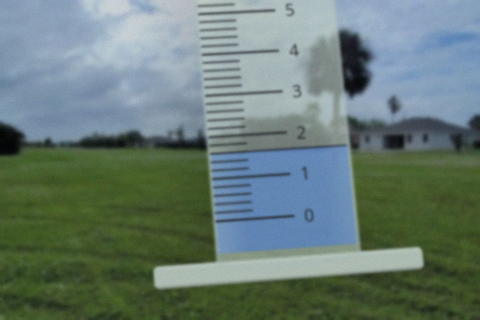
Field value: mL 1.6
